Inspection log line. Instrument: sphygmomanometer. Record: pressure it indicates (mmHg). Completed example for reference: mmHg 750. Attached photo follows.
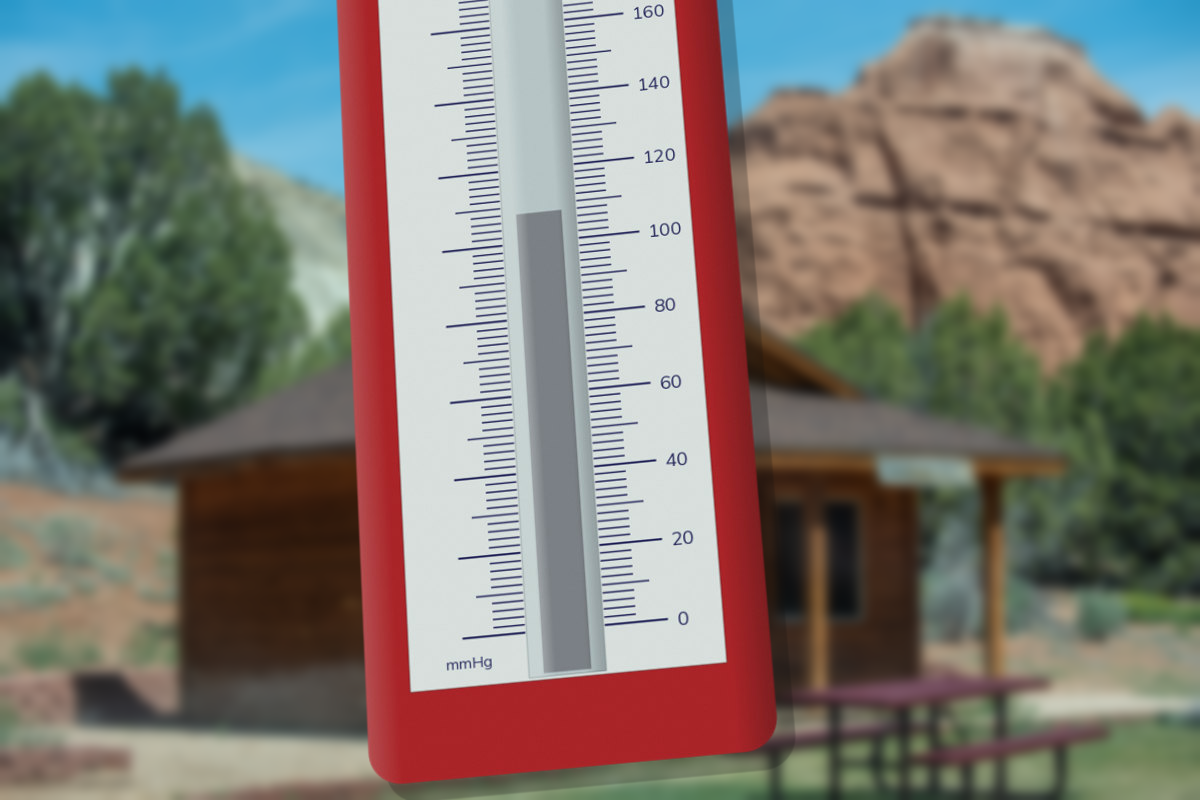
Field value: mmHg 108
